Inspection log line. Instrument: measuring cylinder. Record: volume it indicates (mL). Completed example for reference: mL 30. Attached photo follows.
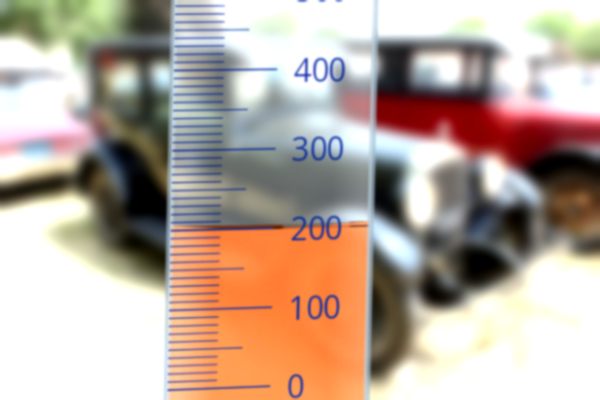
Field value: mL 200
